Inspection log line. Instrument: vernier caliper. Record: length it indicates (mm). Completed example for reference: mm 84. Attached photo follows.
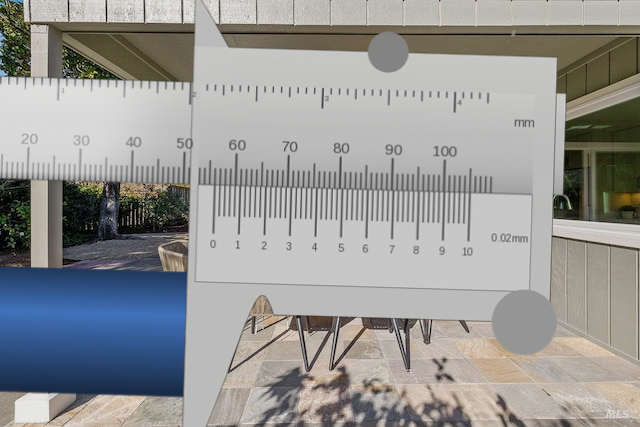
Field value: mm 56.0
